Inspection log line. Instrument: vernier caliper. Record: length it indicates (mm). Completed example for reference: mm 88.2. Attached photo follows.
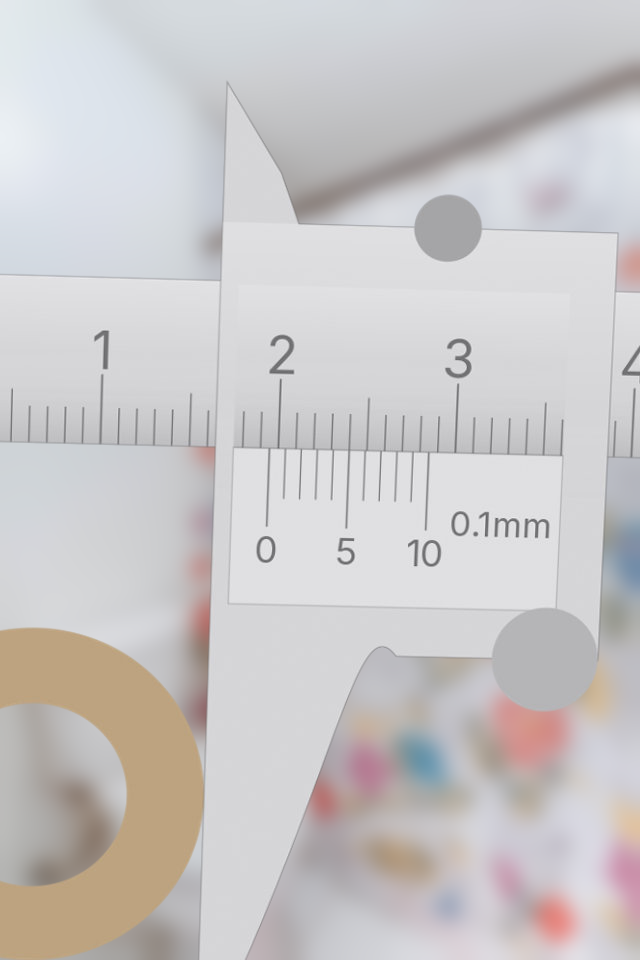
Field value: mm 19.5
